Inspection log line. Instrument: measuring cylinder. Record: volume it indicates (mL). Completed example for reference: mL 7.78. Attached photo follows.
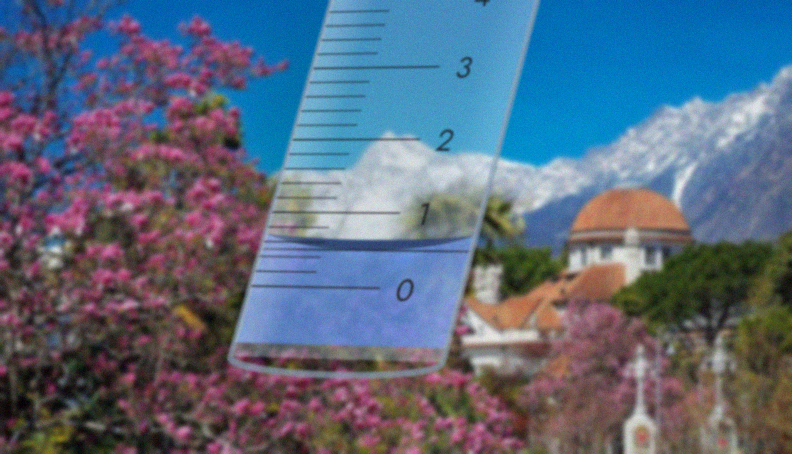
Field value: mL 0.5
